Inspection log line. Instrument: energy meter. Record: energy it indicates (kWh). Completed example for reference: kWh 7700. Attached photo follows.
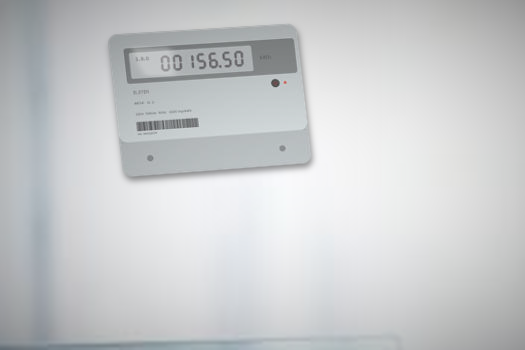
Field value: kWh 156.50
